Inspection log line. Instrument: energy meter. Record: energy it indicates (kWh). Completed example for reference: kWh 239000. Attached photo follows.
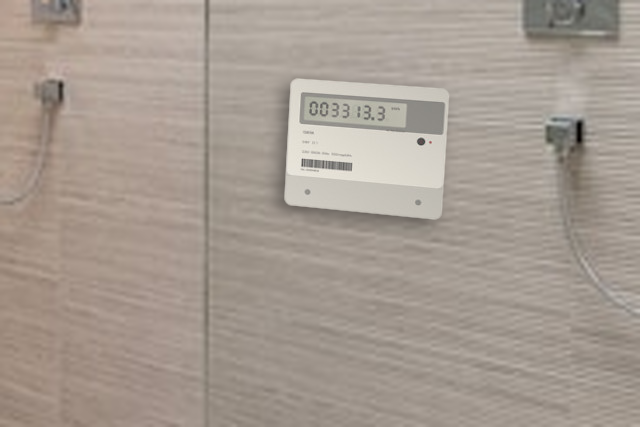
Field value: kWh 3313.3
